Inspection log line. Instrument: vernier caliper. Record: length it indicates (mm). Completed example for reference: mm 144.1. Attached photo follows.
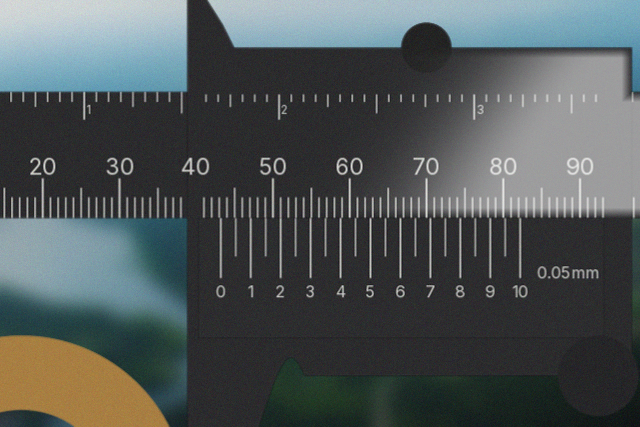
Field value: mm 43.2
